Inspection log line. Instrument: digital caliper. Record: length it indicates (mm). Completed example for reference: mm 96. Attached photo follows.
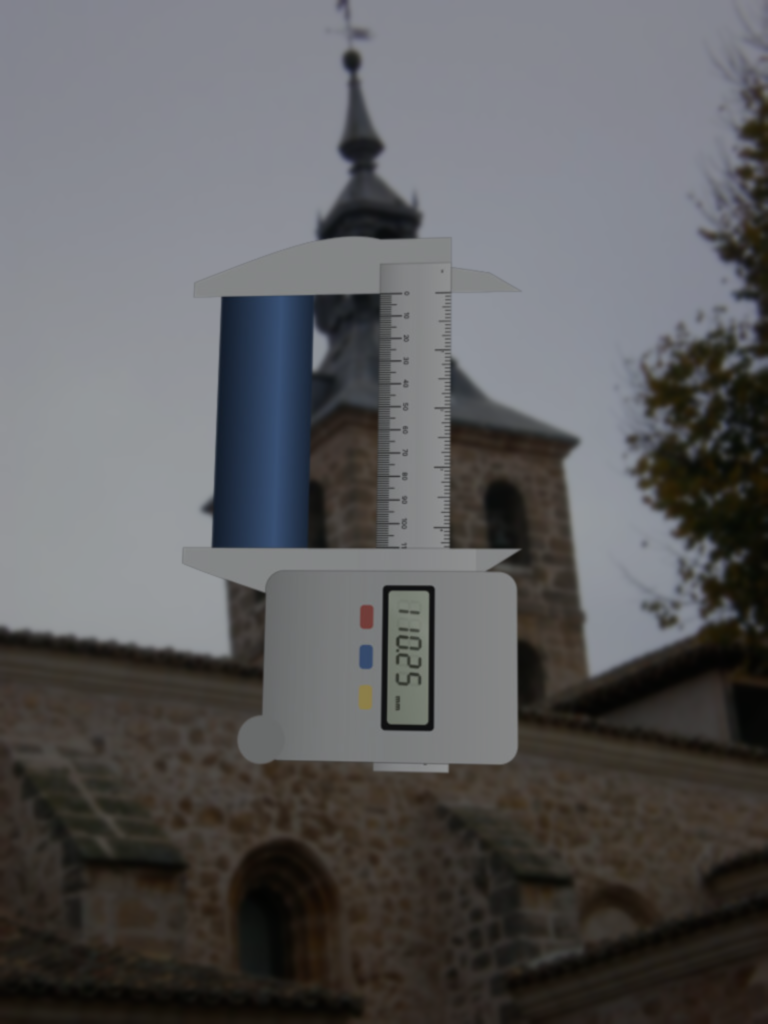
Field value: mm 110.25
